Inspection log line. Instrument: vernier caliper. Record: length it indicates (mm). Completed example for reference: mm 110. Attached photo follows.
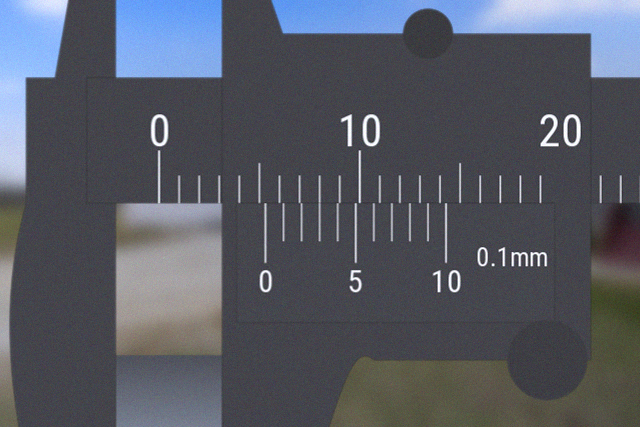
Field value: mm 5.3
